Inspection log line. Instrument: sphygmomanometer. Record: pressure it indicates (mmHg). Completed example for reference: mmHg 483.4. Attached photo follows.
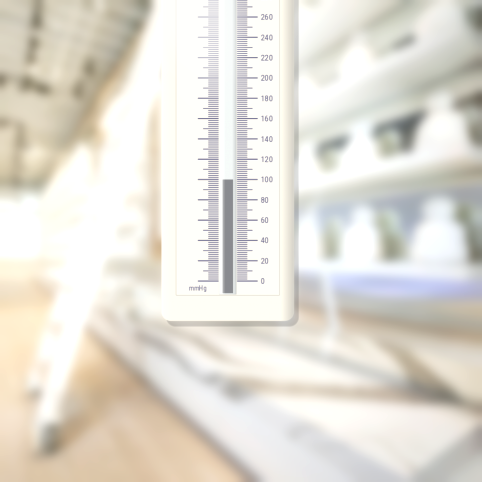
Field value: mmHg 100
